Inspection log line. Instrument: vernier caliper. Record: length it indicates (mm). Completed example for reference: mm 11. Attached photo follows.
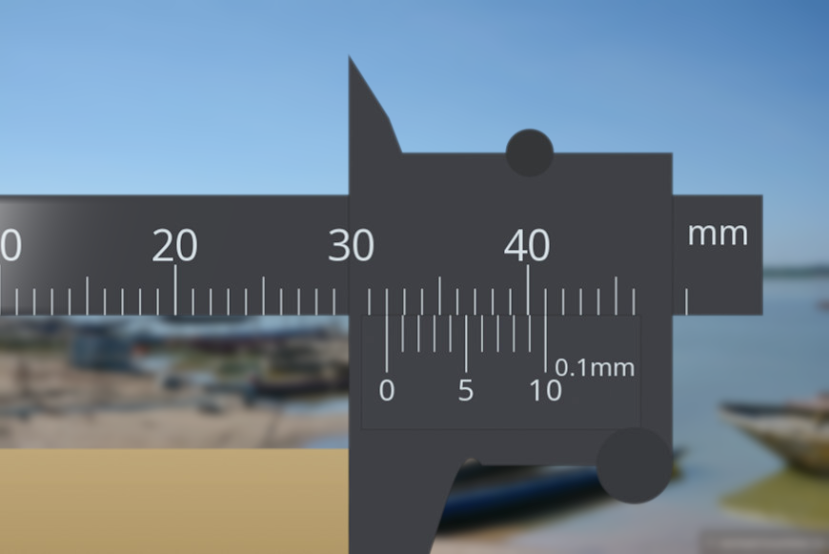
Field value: mm 32.0
